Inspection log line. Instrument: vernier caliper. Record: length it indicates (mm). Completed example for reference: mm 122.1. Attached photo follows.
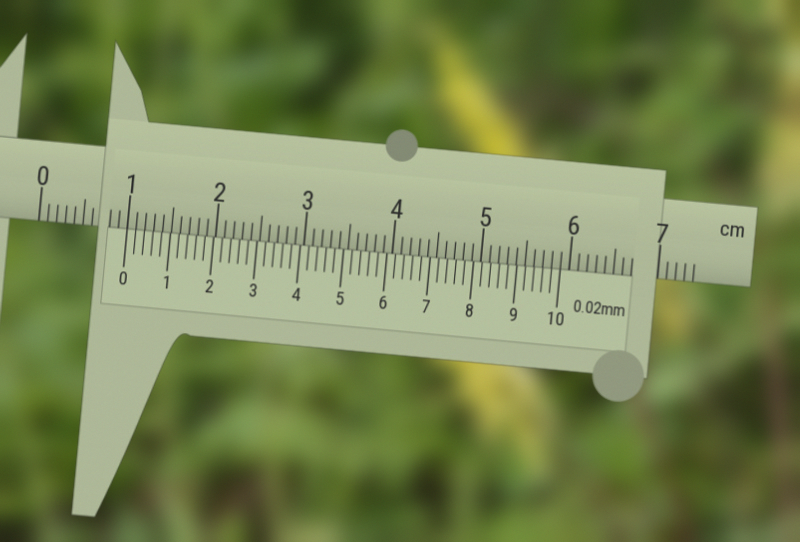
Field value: mm 10.0
